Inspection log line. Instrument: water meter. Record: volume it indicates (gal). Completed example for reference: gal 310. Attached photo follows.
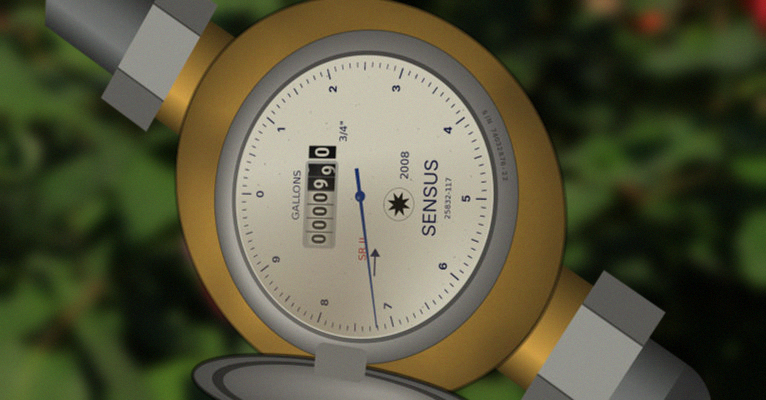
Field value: gal 987.2
